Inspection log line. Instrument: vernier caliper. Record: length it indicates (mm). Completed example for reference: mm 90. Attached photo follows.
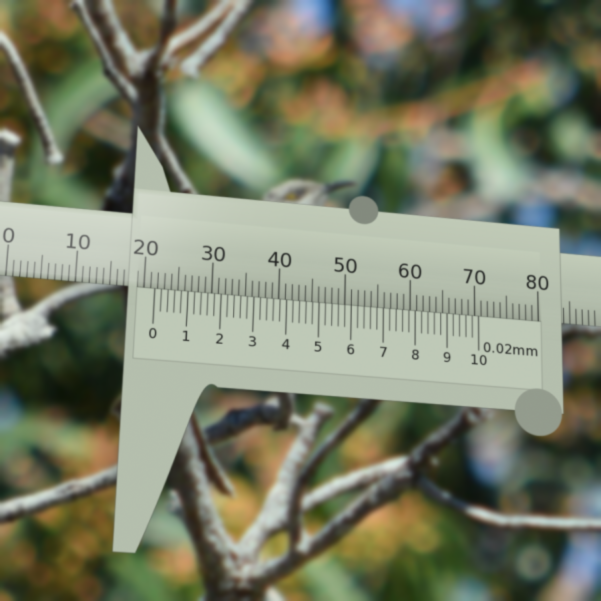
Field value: mm 21.6
